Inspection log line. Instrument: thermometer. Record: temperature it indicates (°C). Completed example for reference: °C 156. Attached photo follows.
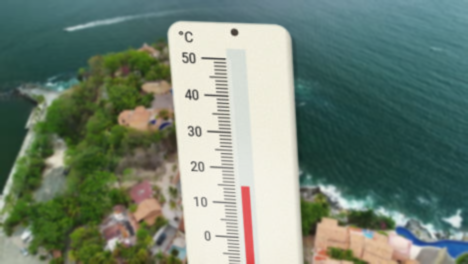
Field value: °C 15
